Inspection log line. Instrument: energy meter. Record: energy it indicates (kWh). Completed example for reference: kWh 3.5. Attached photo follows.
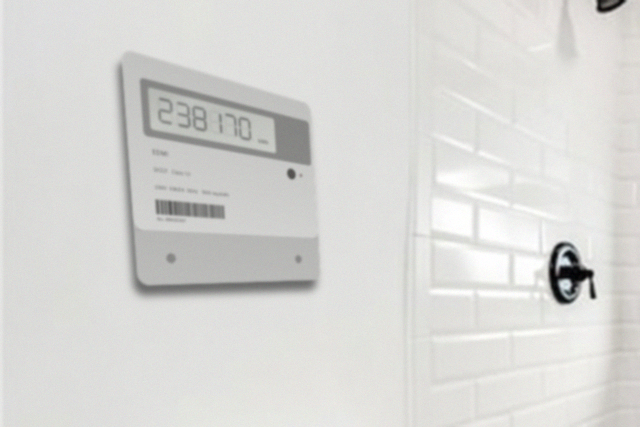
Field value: kWh 238170
